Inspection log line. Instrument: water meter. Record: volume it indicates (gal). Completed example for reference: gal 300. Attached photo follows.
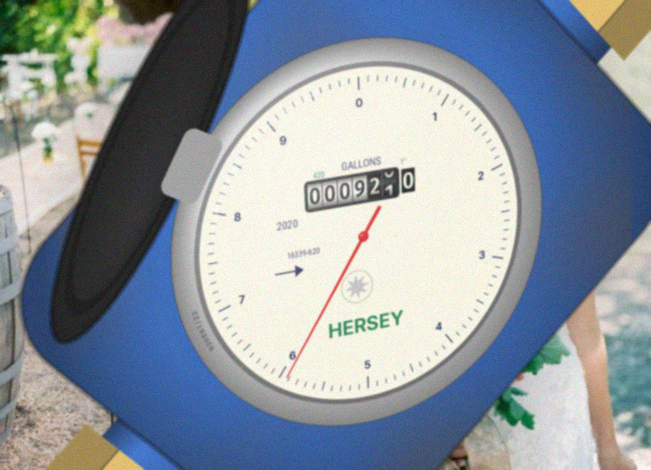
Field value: gal 9205.9
